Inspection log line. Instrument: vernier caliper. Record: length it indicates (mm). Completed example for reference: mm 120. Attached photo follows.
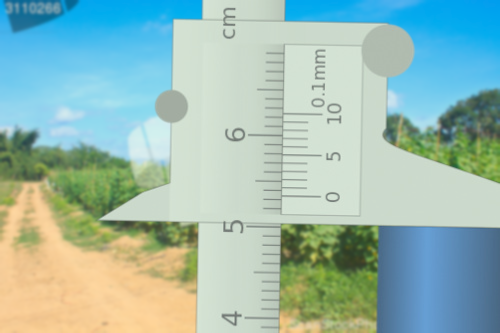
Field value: mm 53.4
